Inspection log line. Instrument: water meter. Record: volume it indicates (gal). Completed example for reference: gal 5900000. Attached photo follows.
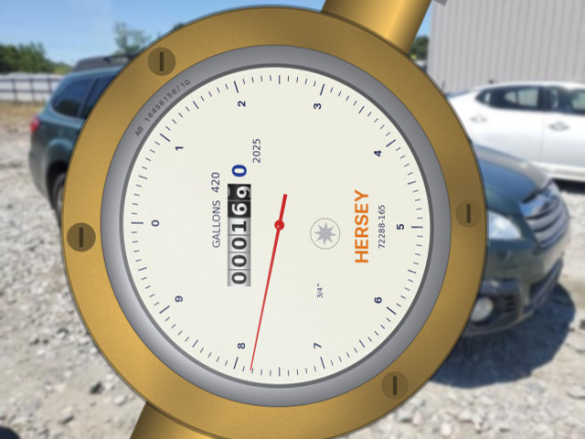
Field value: gal 1687.8
